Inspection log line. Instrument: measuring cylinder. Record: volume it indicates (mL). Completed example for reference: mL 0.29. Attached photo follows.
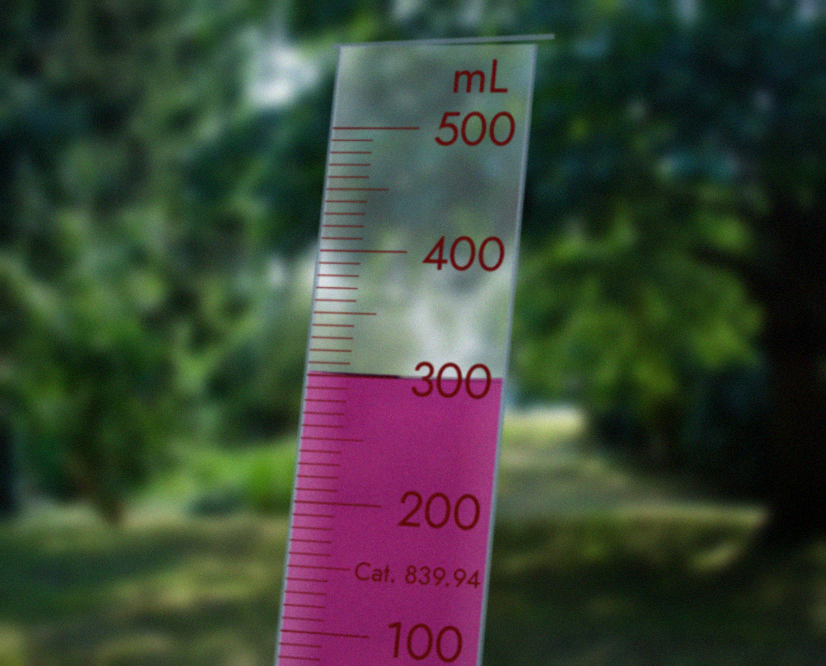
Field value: mL 300
